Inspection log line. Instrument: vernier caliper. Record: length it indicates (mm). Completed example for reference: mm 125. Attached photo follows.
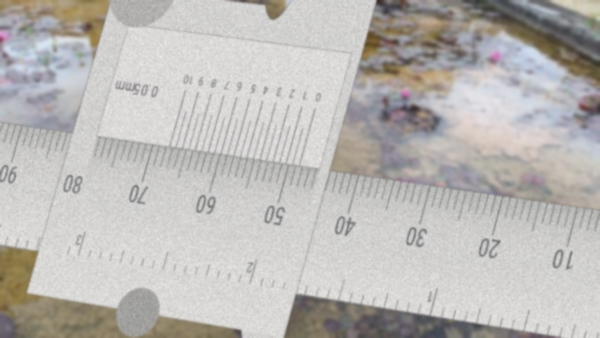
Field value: mm 48.5
